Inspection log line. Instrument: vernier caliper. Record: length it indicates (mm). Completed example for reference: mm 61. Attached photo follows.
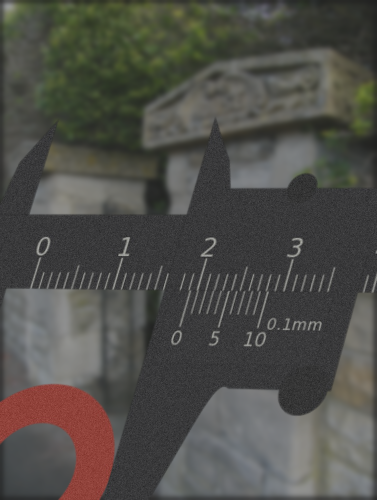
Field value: mm 19.2
